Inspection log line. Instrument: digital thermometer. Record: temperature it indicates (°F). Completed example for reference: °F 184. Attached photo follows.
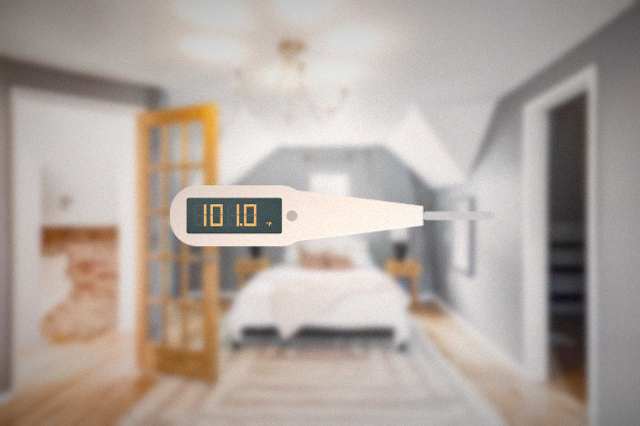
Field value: °F 101.0
